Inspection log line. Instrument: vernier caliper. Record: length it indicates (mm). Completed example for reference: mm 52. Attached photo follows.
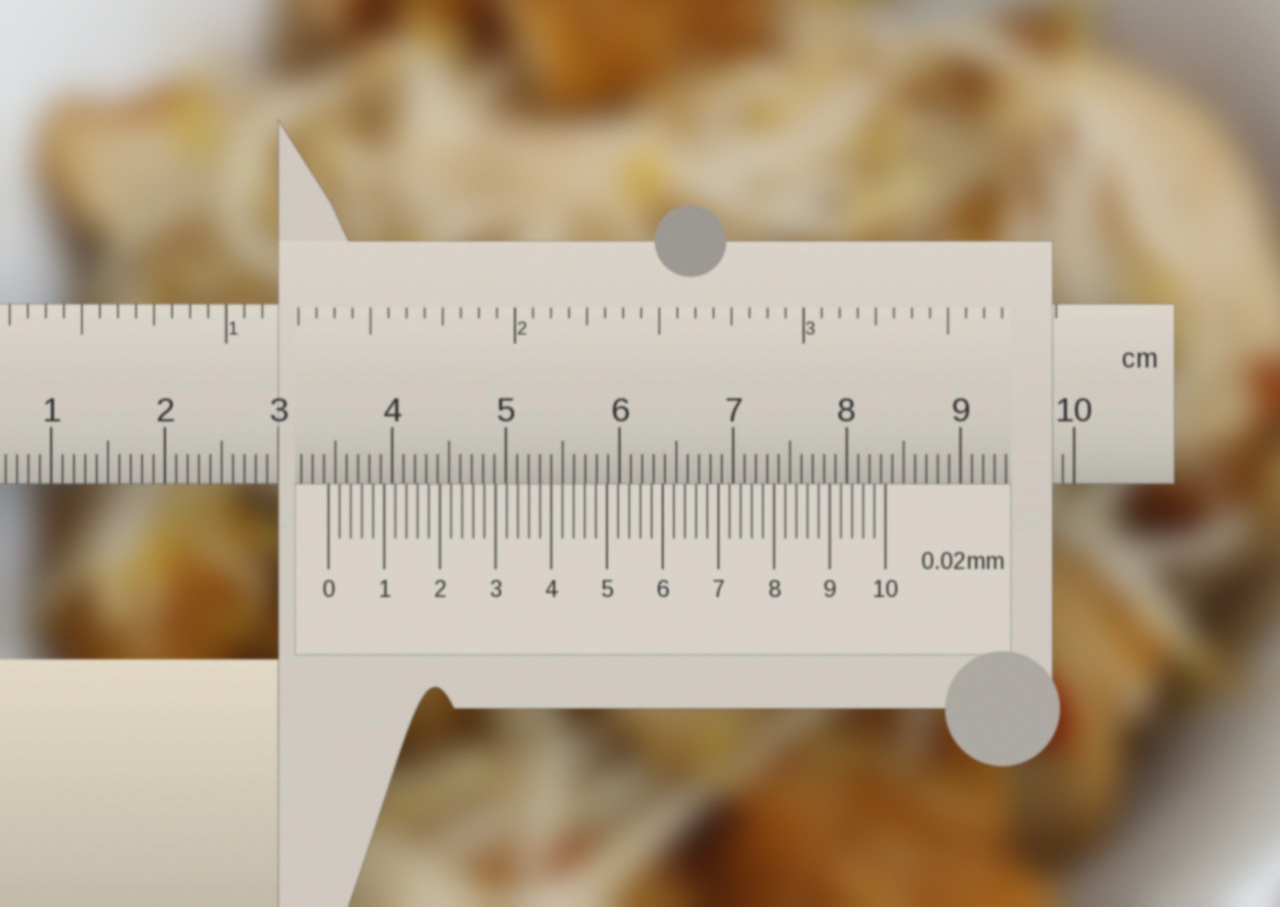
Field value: mm 34.4
